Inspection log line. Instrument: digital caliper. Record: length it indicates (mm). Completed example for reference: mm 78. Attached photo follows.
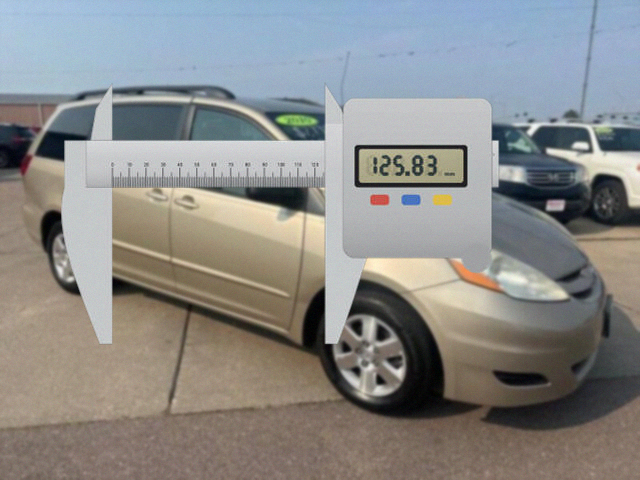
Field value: mm 125.83
